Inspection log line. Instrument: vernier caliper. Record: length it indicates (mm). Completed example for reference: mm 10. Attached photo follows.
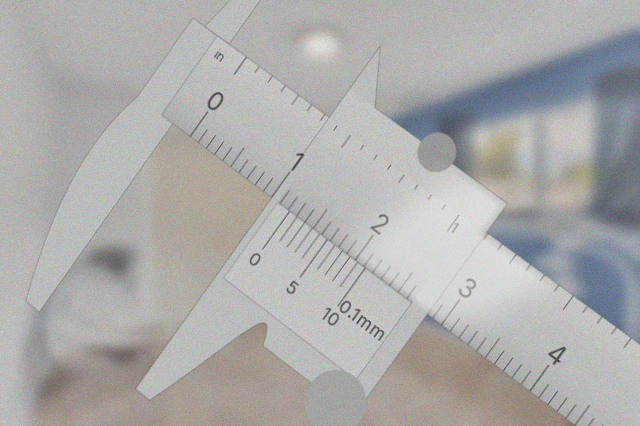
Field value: mm 12.2
